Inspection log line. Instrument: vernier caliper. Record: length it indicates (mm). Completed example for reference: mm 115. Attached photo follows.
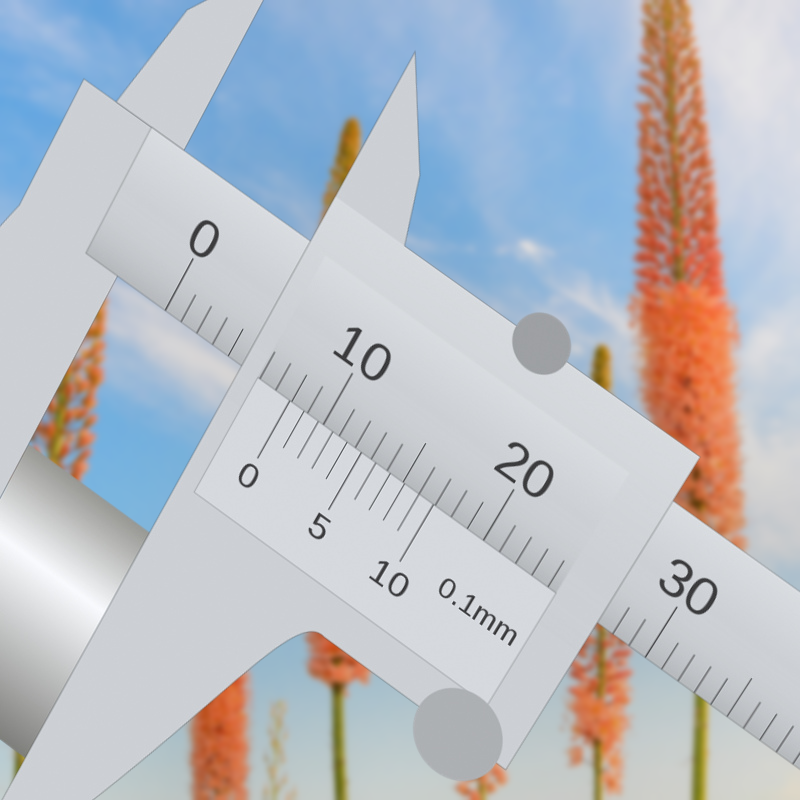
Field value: mm 7.9
